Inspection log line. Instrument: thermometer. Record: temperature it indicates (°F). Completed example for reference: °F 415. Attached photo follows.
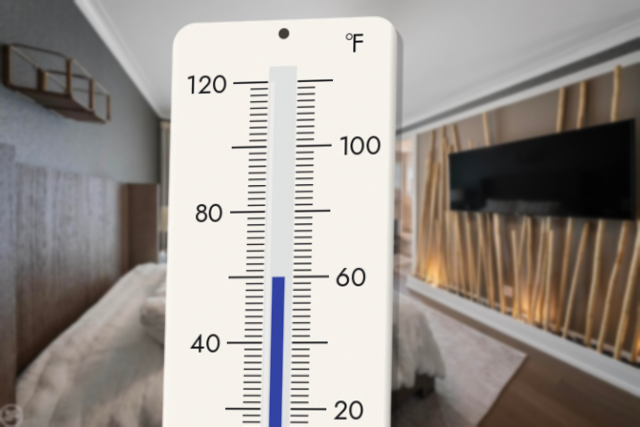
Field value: °F 60
